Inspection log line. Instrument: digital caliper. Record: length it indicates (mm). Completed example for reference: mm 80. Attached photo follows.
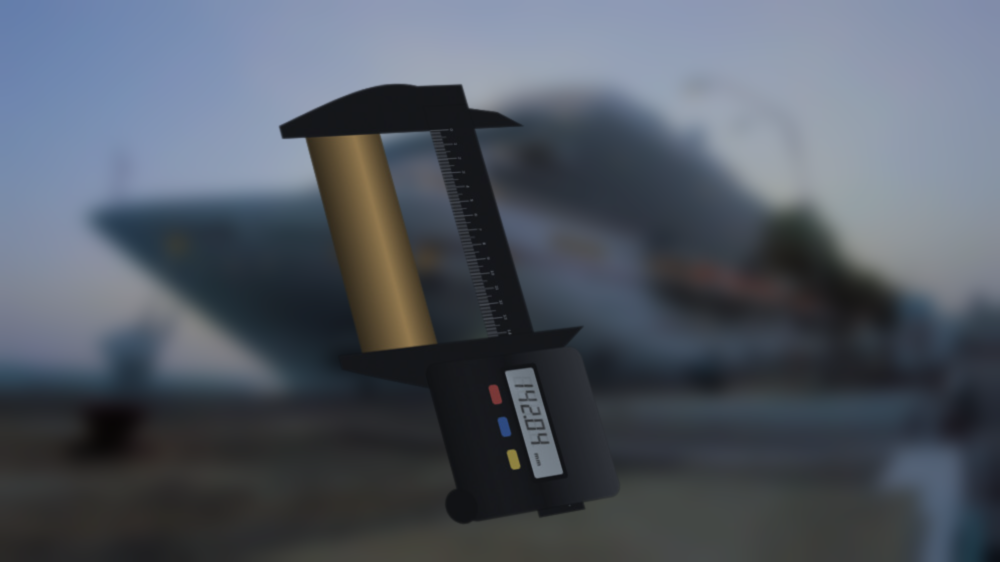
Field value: mm 142.04
